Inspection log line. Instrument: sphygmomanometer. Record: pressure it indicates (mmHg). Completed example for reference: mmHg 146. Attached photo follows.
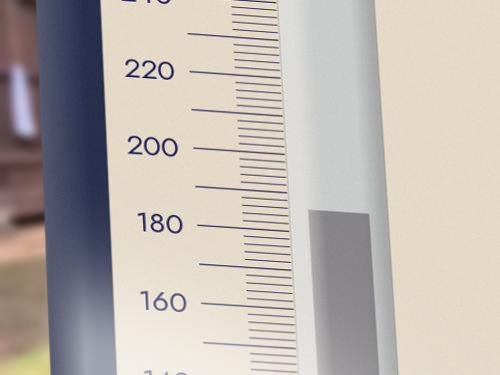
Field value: mmHg 186
